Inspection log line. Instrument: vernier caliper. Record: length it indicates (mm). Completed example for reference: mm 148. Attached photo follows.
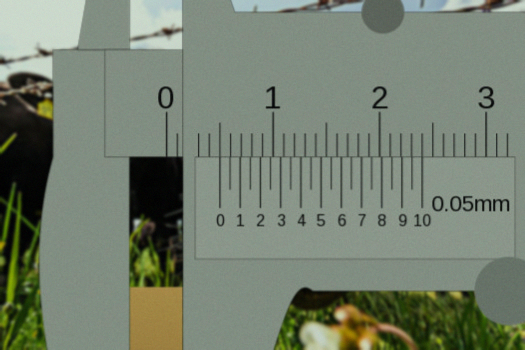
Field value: mm 5.0
